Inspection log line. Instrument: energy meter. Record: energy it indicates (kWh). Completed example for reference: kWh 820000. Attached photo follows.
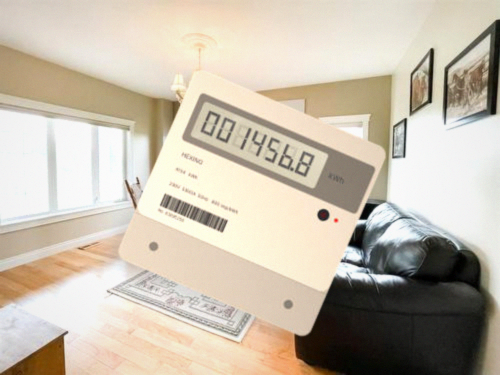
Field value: kWh 1456.8
